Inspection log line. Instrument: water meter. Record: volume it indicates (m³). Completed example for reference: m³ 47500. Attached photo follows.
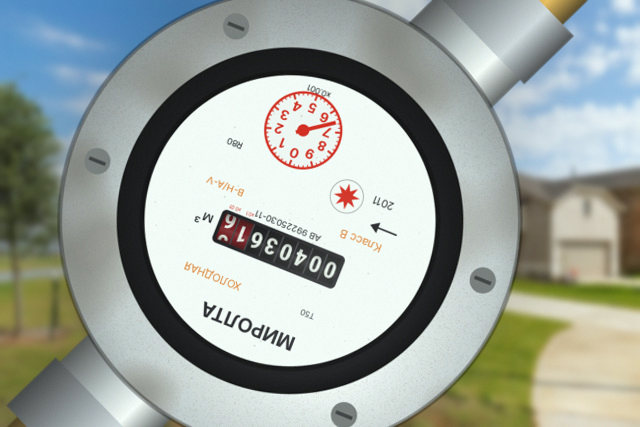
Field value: m³ 4036.156
